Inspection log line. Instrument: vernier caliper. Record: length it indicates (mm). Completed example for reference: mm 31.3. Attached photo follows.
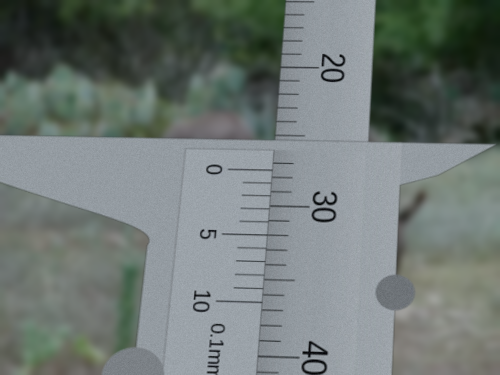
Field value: mm 27.5
